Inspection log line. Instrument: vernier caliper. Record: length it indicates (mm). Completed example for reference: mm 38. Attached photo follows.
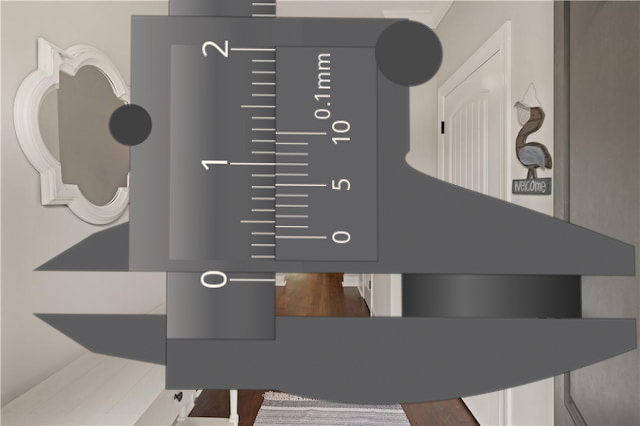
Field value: mm 3.7
